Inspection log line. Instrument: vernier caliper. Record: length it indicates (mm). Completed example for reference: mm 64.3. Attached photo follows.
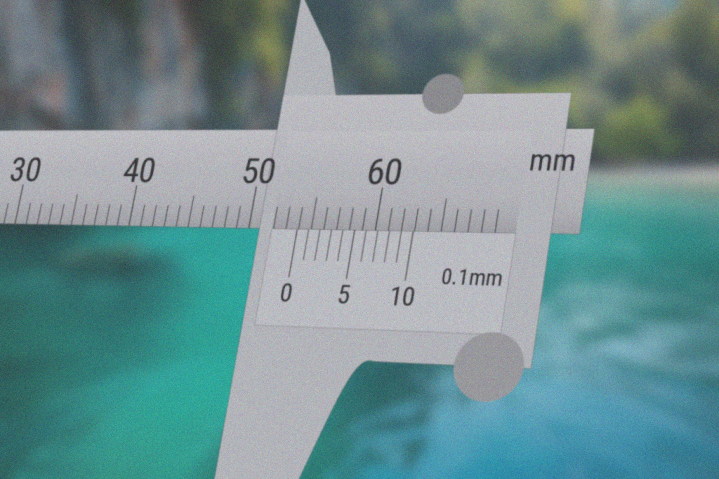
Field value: mm 53.9
